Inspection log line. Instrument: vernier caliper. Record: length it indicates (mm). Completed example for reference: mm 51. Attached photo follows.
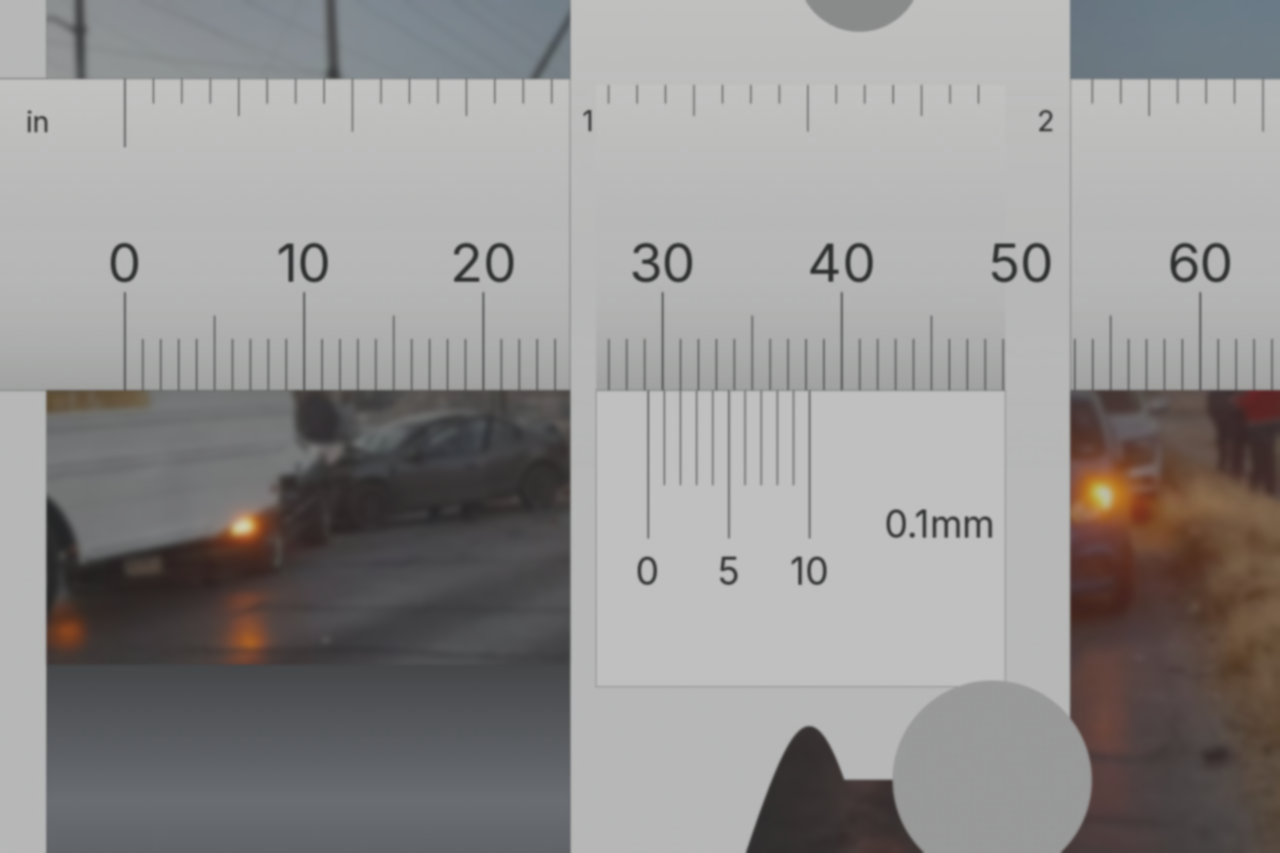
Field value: mm 29.2
